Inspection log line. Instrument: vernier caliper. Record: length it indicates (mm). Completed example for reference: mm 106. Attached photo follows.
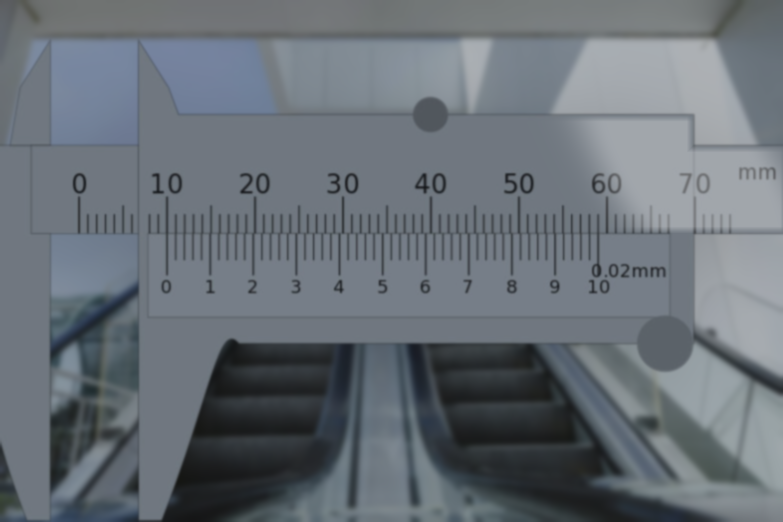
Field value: mm 10.0
